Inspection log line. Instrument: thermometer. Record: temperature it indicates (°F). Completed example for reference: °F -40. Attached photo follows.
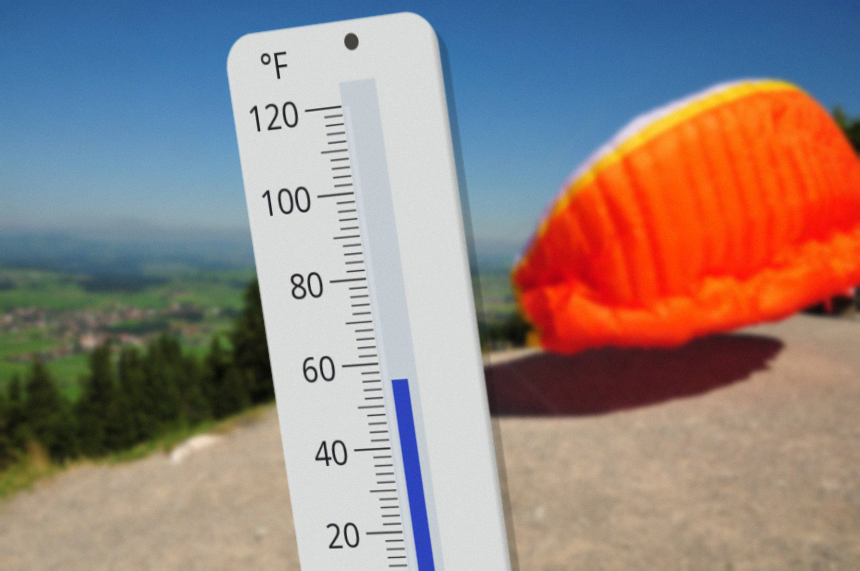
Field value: °F 56
